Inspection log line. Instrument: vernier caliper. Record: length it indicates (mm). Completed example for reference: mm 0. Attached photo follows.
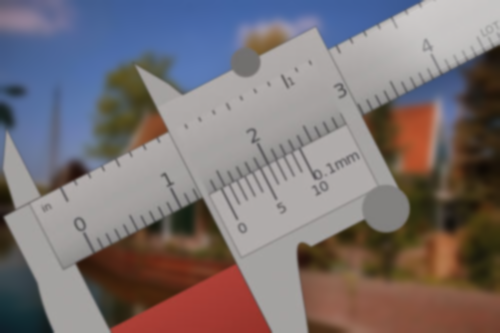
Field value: mm 14.6
